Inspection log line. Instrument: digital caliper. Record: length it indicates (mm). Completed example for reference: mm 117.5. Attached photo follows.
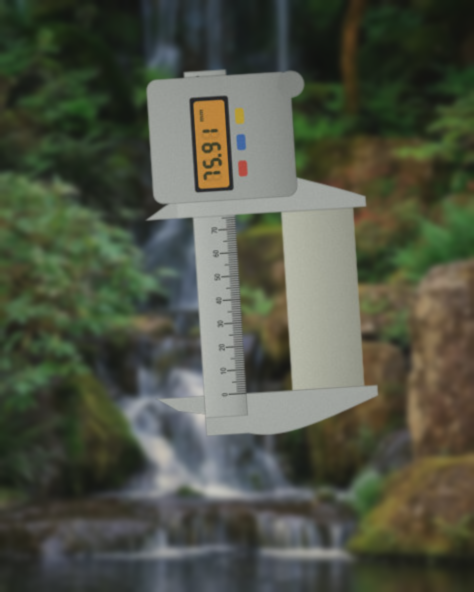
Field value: mm 75.91
